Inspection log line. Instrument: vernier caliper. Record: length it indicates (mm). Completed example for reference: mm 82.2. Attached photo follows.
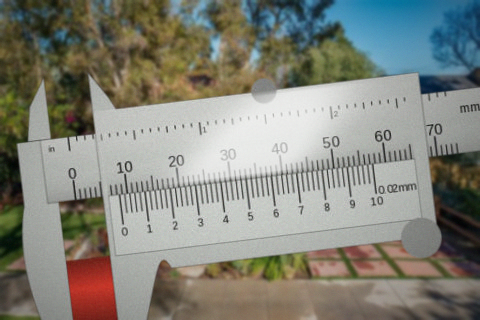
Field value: mm 8.5
